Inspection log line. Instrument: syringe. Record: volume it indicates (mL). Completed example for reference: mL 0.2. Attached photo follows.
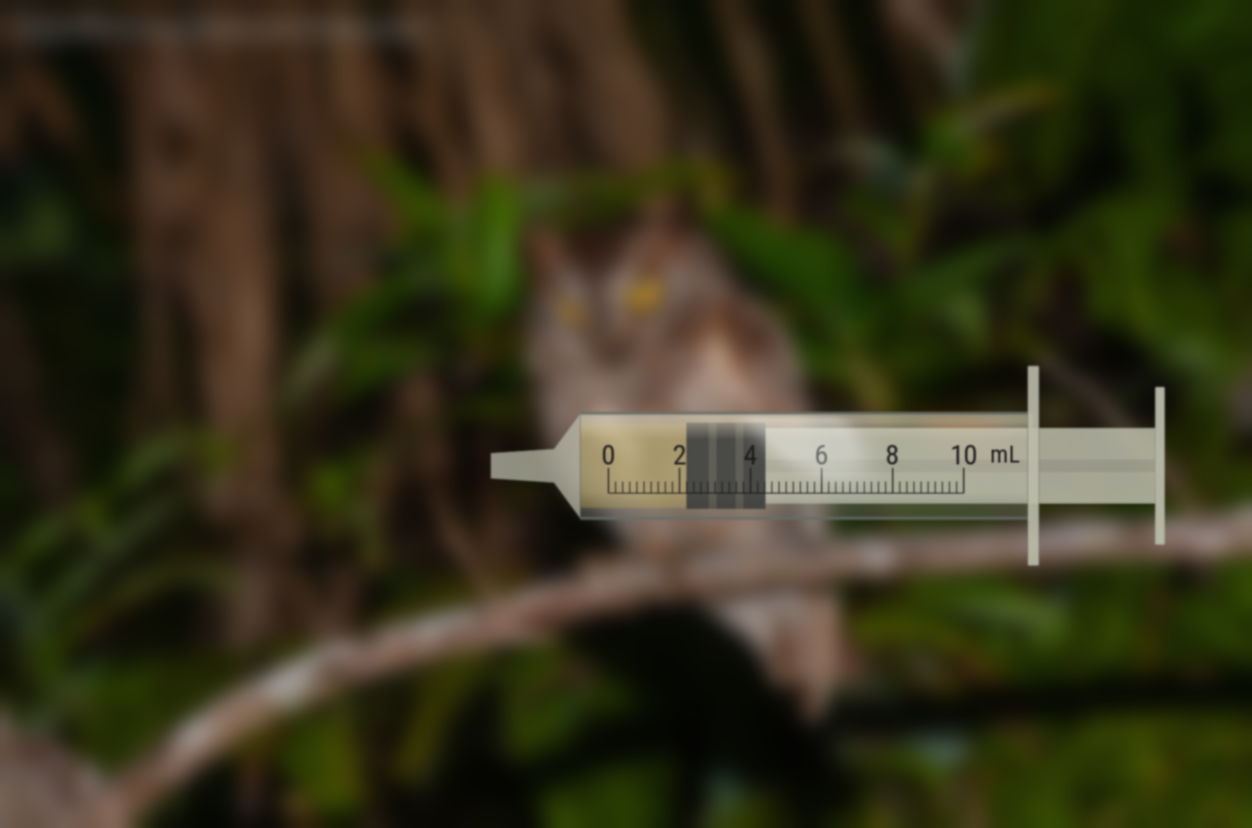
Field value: mL 2.2
